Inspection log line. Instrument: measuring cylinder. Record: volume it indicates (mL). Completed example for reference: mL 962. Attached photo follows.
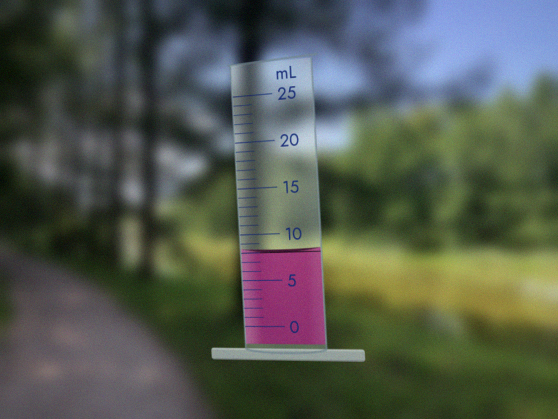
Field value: mL 8
